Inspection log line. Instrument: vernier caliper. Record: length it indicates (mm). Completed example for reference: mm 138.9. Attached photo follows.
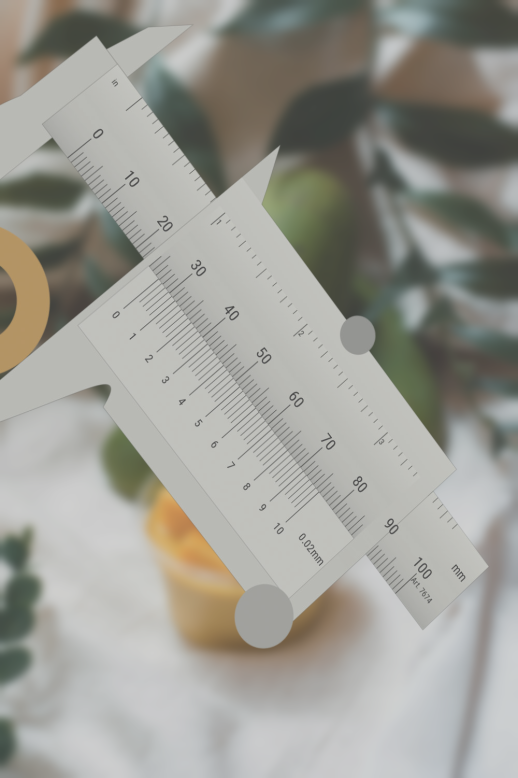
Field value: mm 26.8
